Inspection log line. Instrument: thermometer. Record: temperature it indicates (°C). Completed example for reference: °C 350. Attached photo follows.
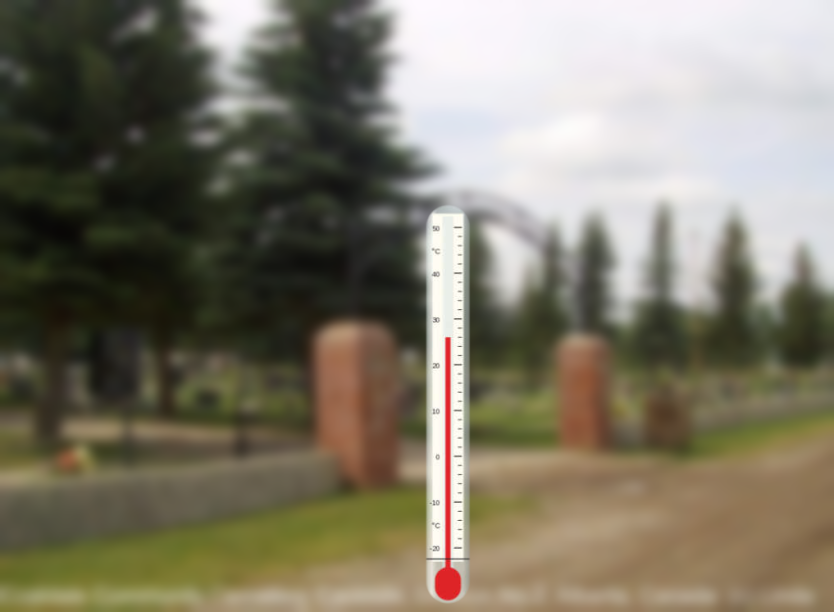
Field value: °C 26
